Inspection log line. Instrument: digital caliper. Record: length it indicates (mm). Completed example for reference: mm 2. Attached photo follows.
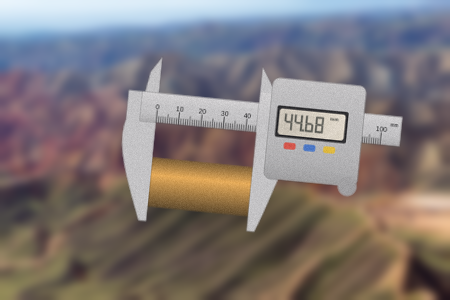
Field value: mm 44.68
